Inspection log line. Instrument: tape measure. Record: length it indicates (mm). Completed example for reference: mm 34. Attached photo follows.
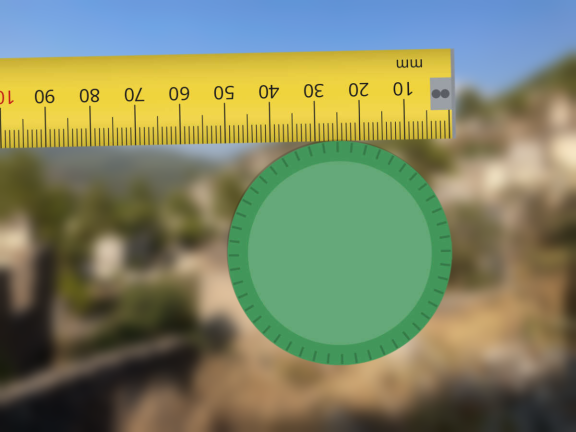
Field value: mm 50
